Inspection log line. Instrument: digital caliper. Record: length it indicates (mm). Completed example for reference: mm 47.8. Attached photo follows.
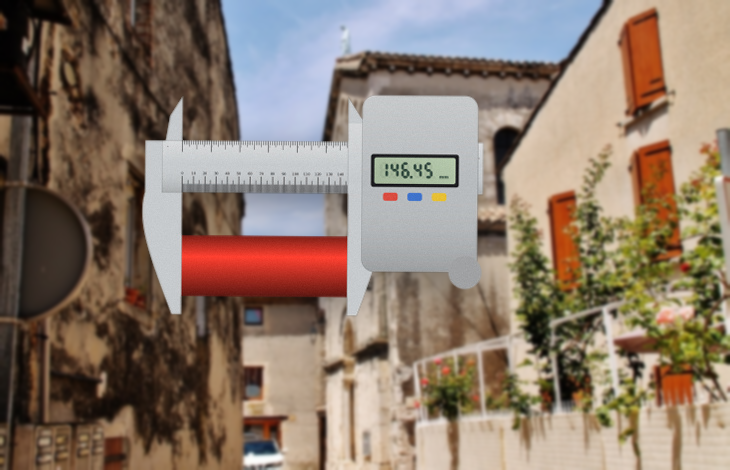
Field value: mm 146.45
